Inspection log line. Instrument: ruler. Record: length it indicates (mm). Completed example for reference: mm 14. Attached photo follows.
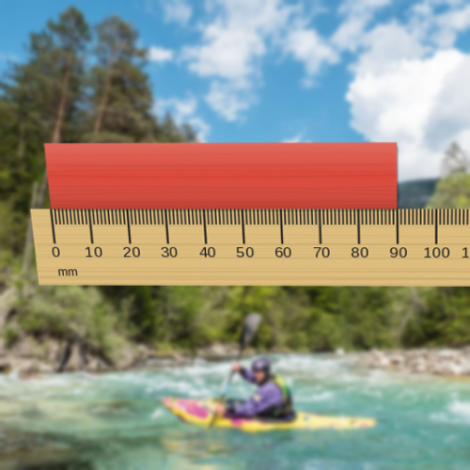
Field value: mm 90
